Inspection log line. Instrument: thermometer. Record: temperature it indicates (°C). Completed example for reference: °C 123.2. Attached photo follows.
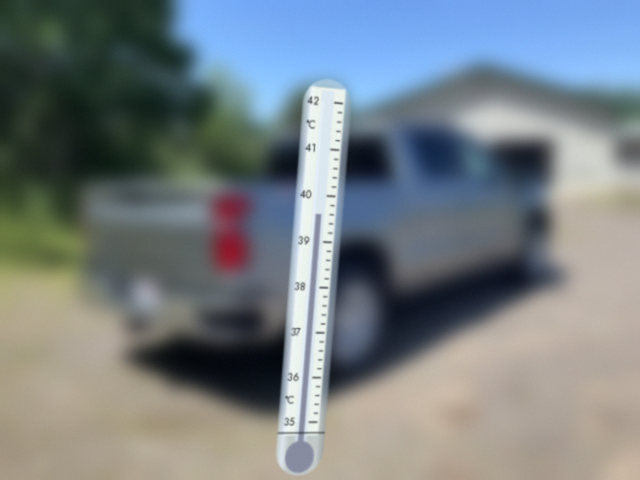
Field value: °C 39.6
